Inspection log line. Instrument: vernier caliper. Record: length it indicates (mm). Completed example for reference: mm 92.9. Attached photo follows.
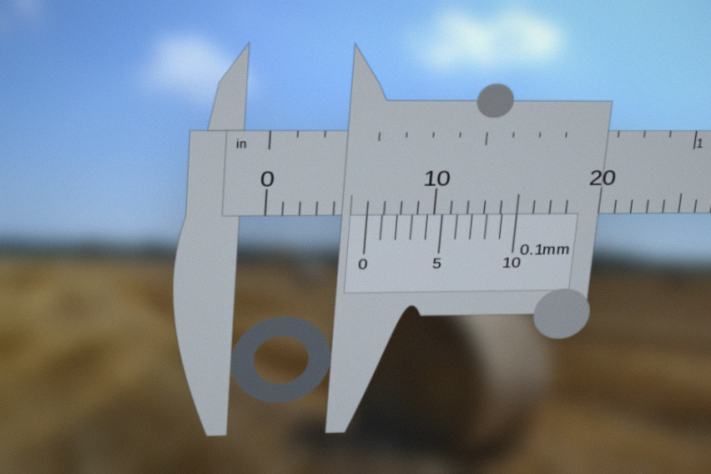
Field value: mm 6.0
